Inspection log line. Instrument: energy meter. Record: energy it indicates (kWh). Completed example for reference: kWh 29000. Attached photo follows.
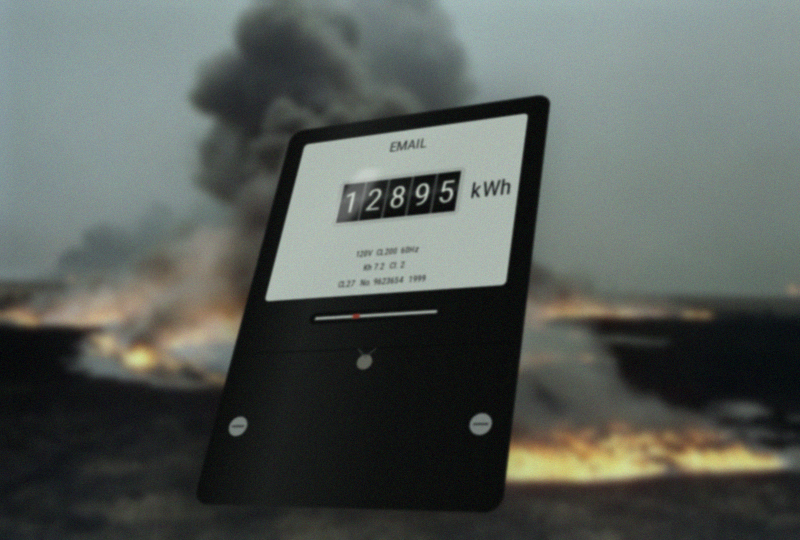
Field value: kWh 12895
